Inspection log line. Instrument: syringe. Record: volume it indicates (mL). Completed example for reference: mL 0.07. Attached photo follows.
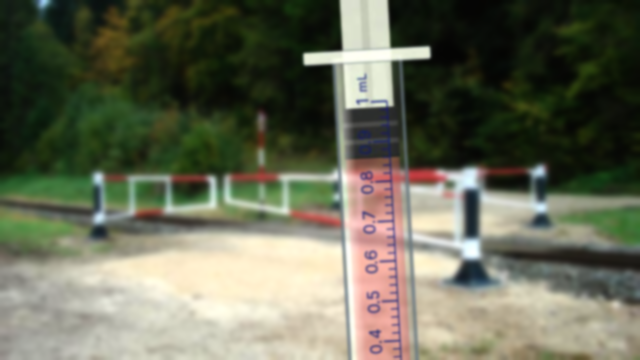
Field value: mL 0.86
